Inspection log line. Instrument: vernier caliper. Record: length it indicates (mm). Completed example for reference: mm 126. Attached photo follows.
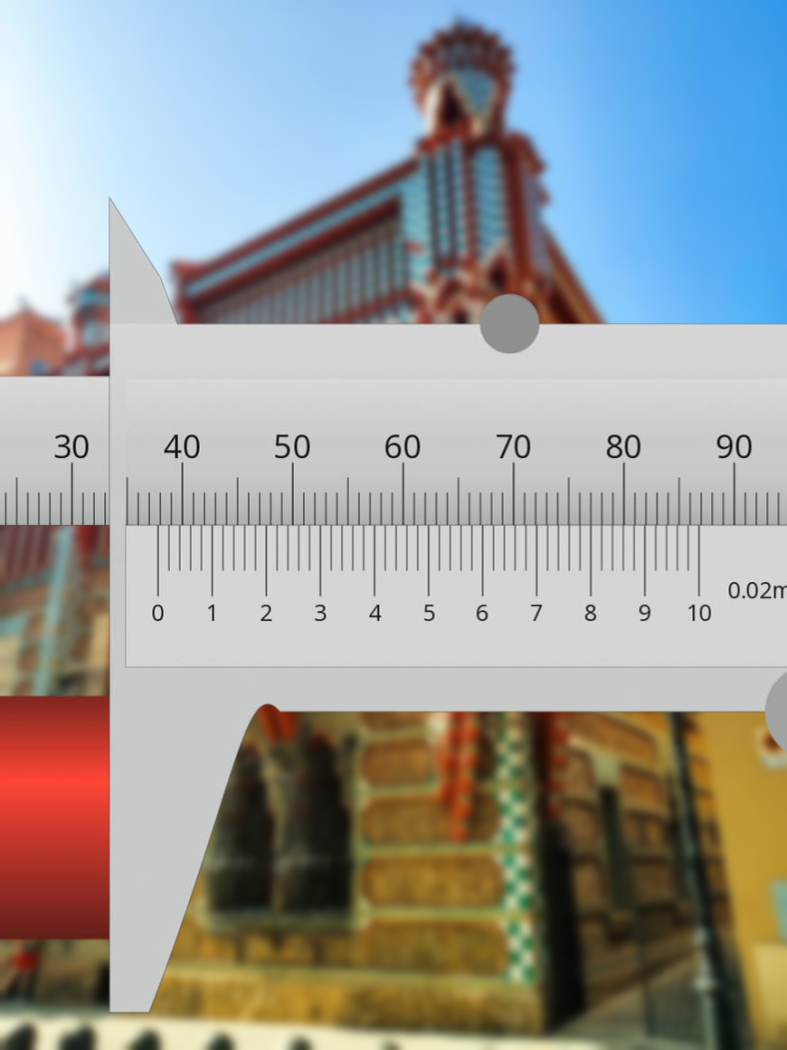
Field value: mm 37.8
